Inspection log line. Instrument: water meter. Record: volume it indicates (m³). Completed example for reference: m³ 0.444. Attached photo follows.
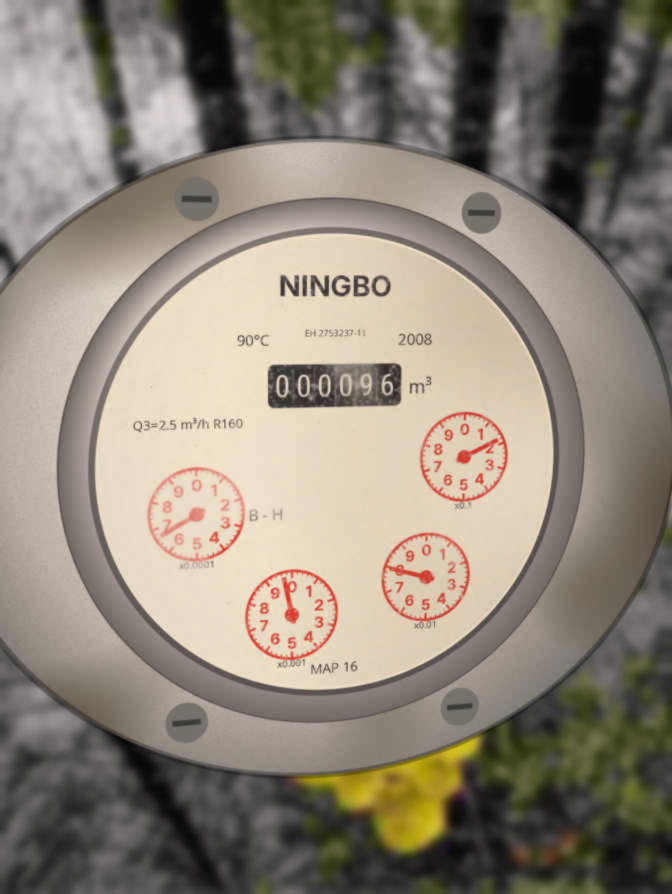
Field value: m³ 96.1796
